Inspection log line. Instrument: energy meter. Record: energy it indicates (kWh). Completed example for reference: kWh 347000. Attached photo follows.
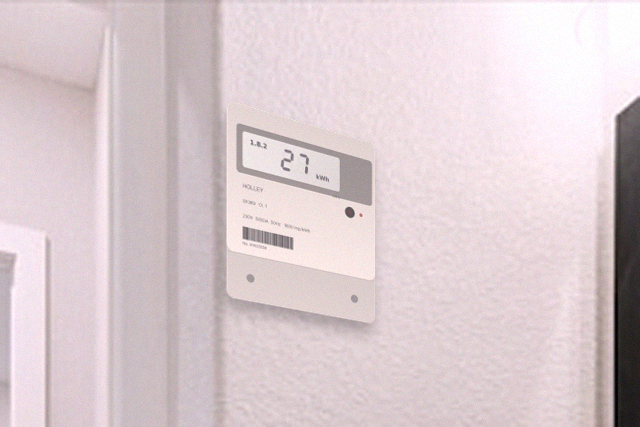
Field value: kWh 27
